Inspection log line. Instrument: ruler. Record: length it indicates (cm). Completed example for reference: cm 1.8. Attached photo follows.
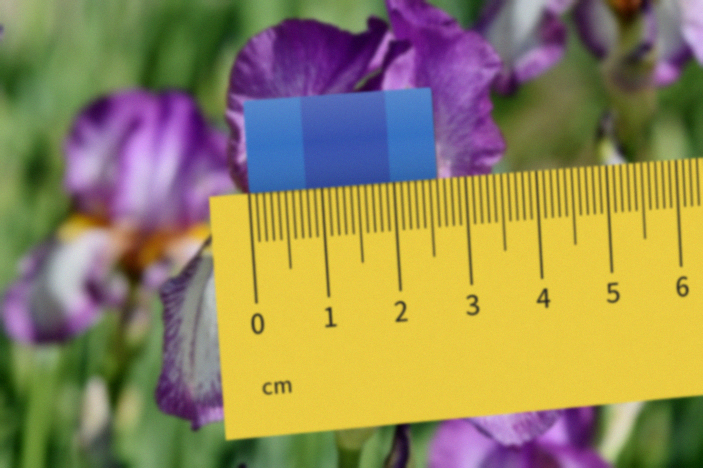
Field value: cm 2.6
